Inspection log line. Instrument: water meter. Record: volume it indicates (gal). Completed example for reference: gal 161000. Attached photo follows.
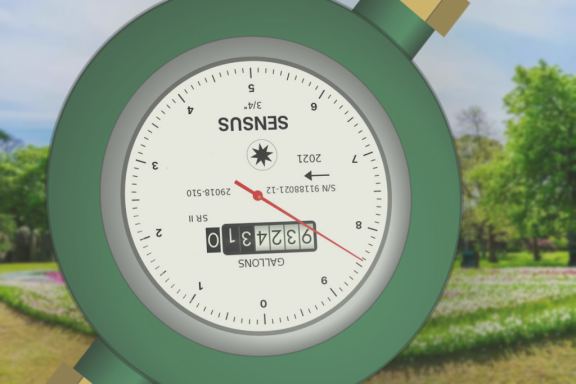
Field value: gal 9324308.4
